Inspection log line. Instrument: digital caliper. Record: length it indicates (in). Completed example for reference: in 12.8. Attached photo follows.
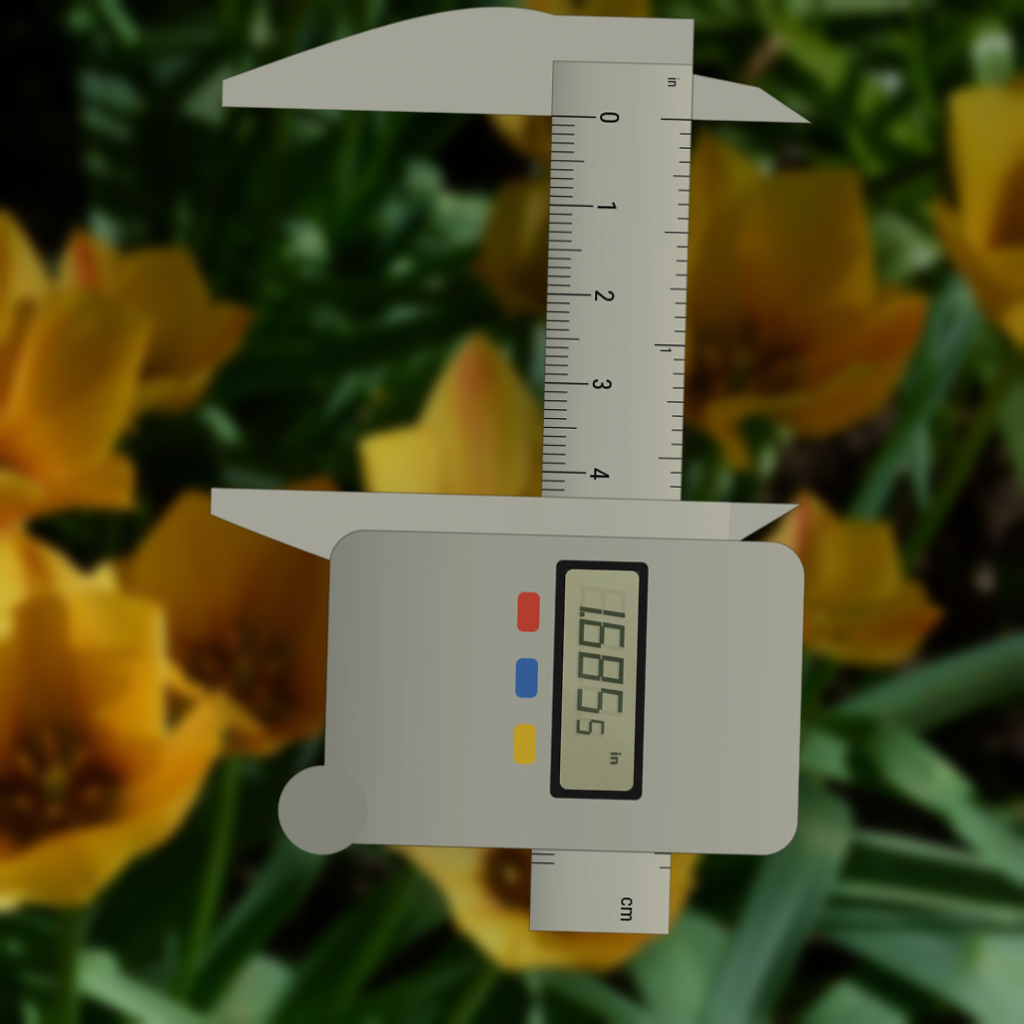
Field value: in 1.6855
